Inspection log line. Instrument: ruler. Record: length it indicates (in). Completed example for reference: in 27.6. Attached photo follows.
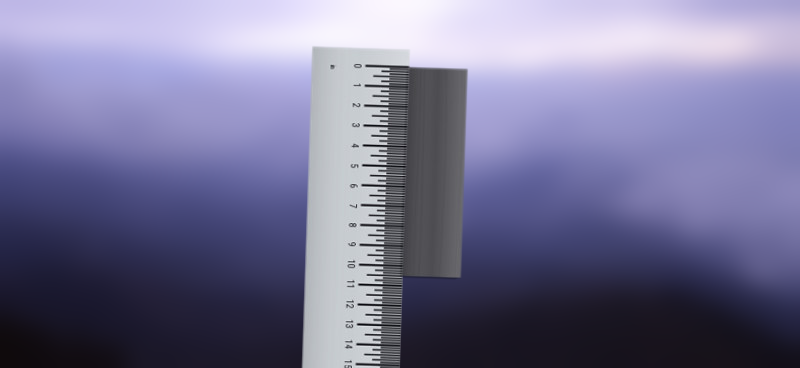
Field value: in 10.5
